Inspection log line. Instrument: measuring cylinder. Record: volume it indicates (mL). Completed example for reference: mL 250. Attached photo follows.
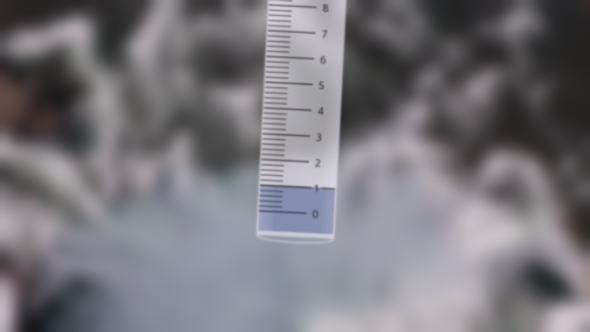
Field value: mL 1
